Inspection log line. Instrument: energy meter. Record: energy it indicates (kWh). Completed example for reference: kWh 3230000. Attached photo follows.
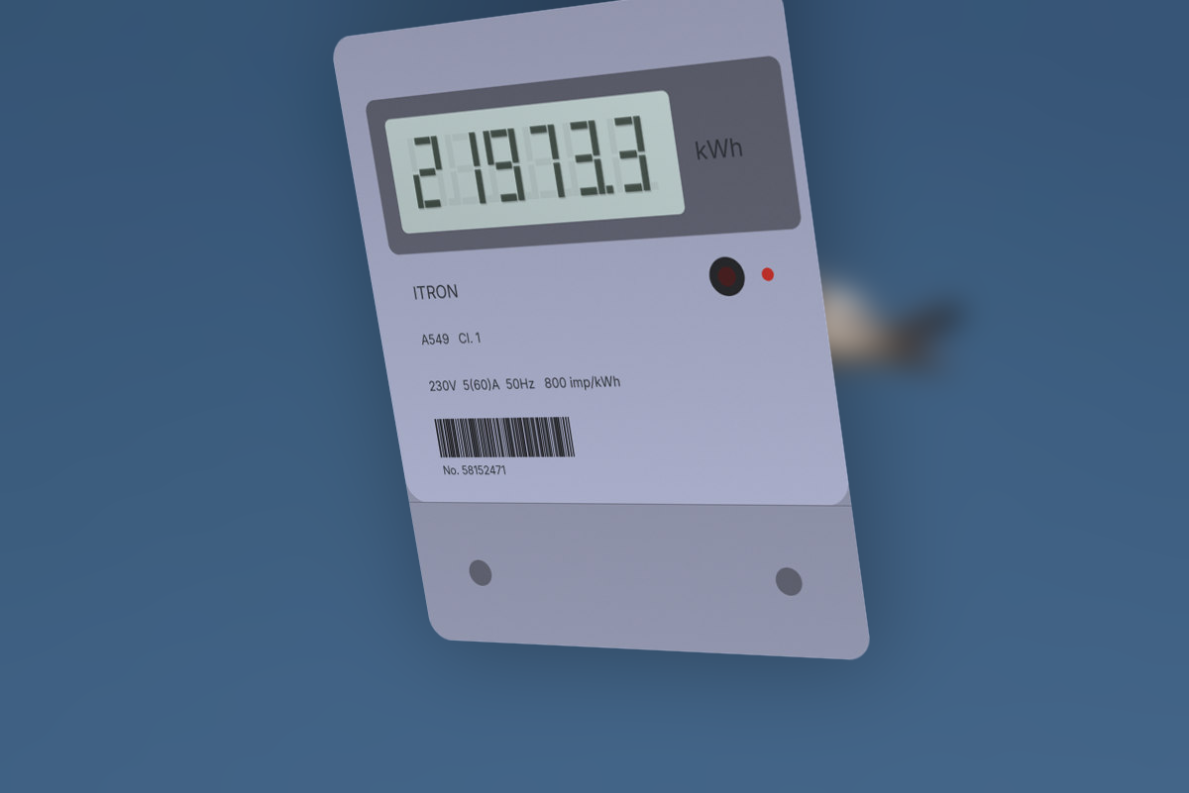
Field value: kWh 21973.3
